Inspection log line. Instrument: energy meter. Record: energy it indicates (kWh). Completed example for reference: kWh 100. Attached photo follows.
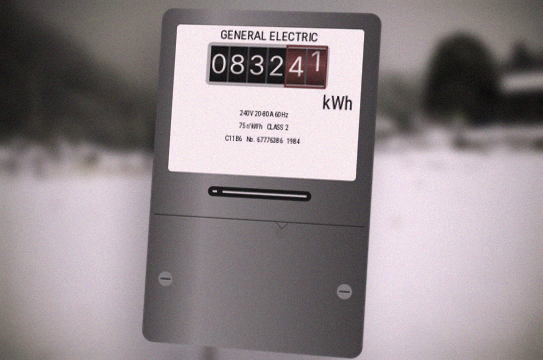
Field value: kWh 832.41
